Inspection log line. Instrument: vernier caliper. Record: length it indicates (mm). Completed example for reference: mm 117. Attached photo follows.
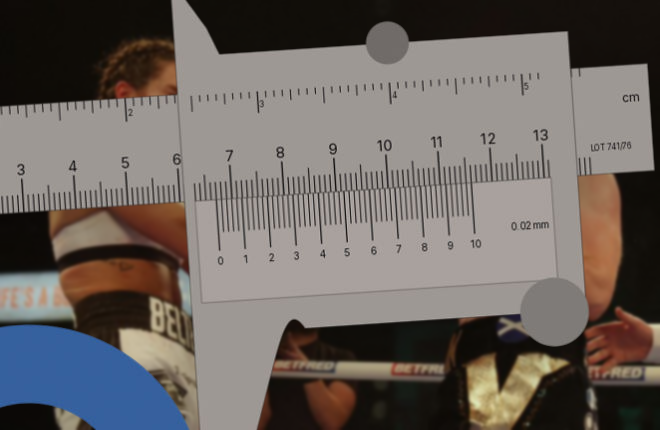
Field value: mm 67.0
